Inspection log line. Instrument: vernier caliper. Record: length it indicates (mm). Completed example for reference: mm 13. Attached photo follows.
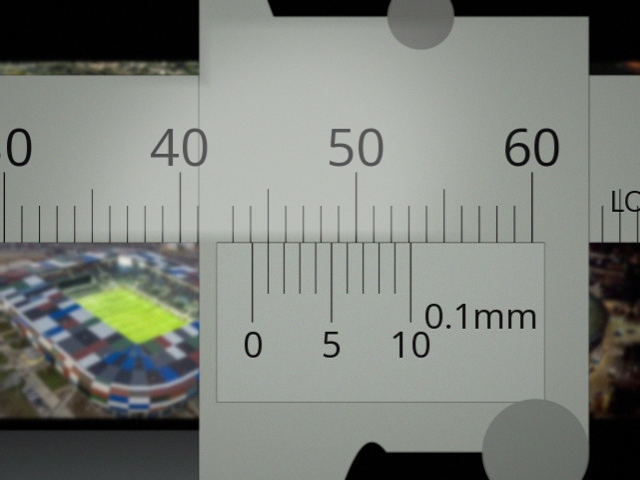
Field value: mm 44.1
